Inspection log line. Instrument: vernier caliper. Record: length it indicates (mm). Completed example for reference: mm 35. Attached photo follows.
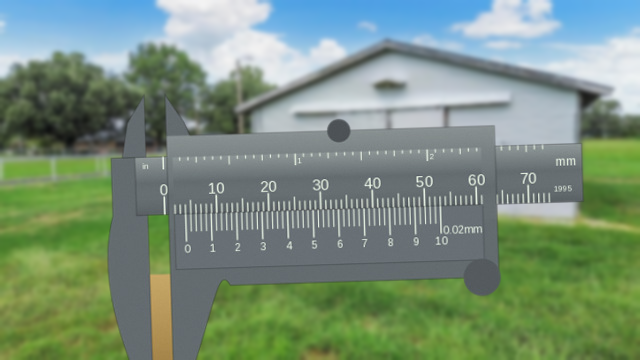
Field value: mm 4.0
